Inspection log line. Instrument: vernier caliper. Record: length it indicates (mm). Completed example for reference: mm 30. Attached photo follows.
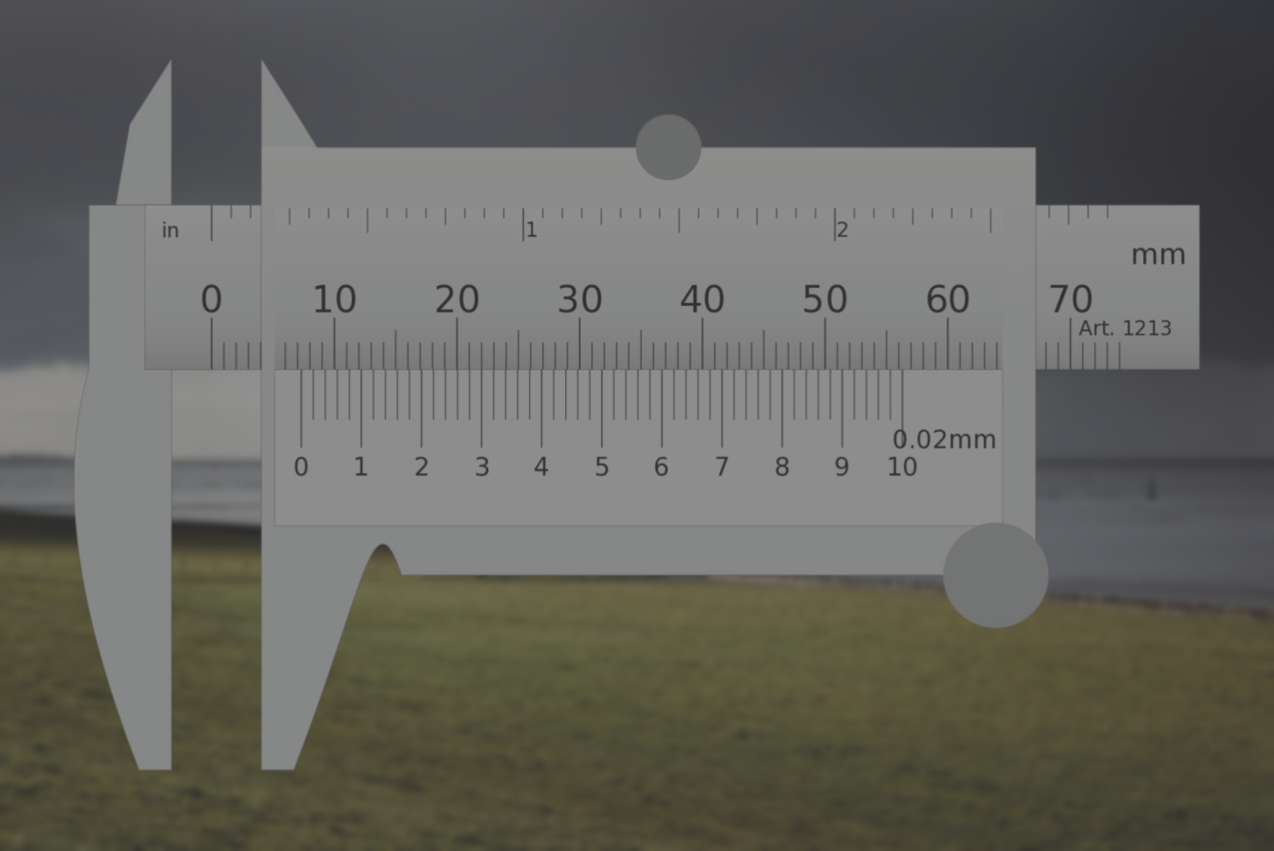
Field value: mm 7.3
